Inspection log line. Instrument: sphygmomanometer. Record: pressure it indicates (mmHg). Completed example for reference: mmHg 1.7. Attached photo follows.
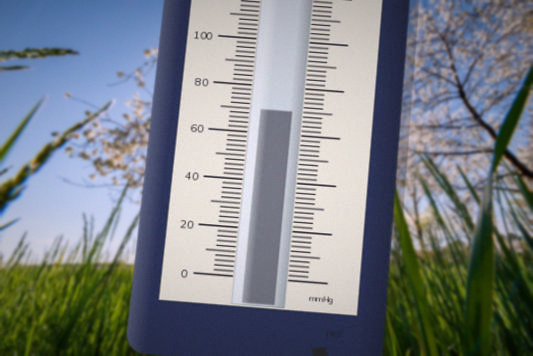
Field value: mmHg 70
